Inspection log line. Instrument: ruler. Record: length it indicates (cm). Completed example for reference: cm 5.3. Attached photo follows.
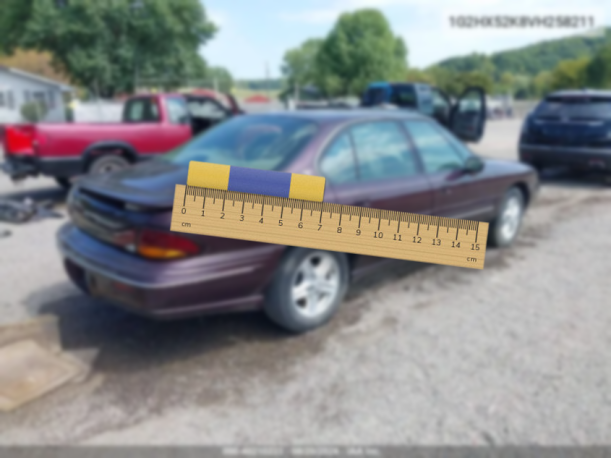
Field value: cm 7
